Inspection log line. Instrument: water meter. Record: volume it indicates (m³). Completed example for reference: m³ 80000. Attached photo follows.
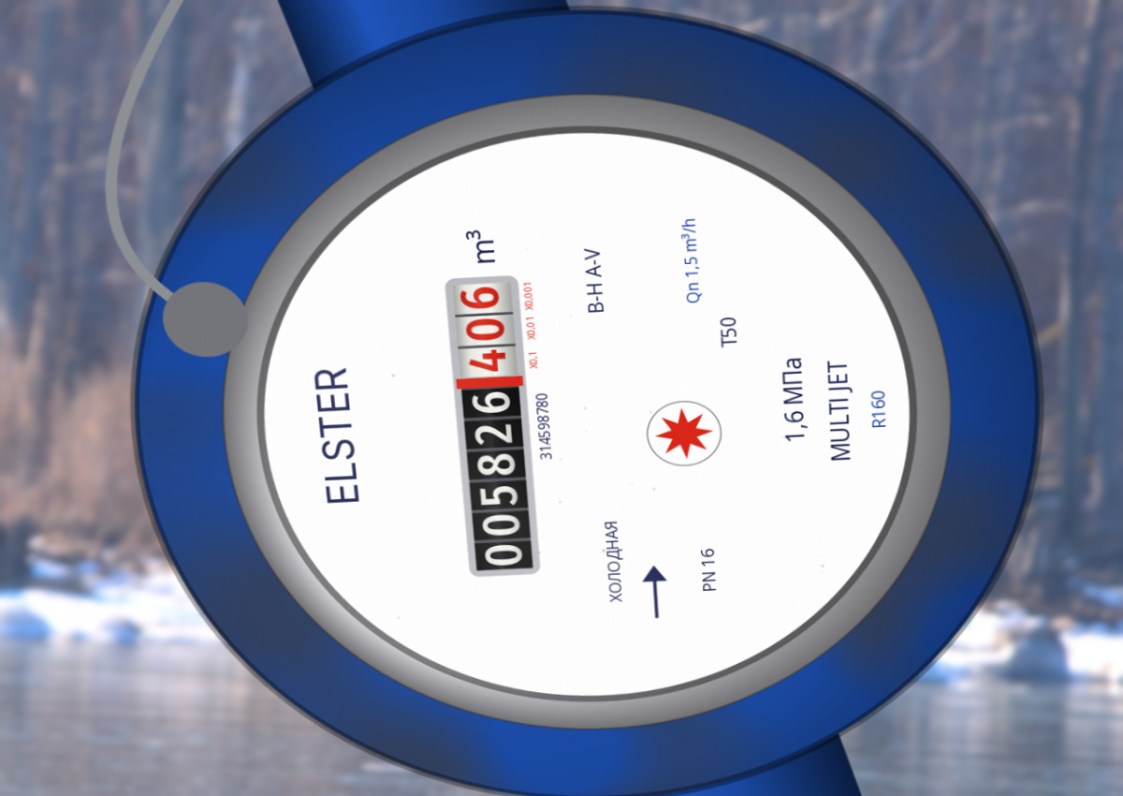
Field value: m³ 5826.406
